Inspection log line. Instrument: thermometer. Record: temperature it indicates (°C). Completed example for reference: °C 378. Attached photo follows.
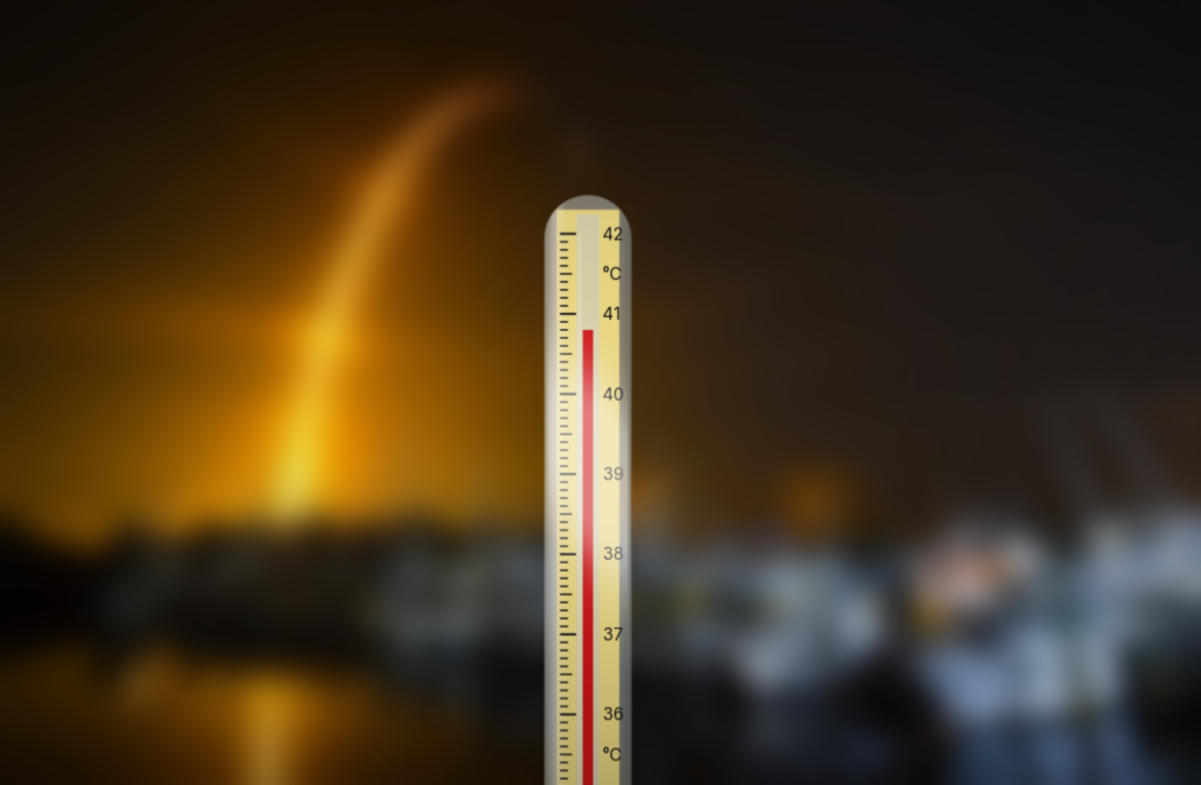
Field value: °C 40.8
